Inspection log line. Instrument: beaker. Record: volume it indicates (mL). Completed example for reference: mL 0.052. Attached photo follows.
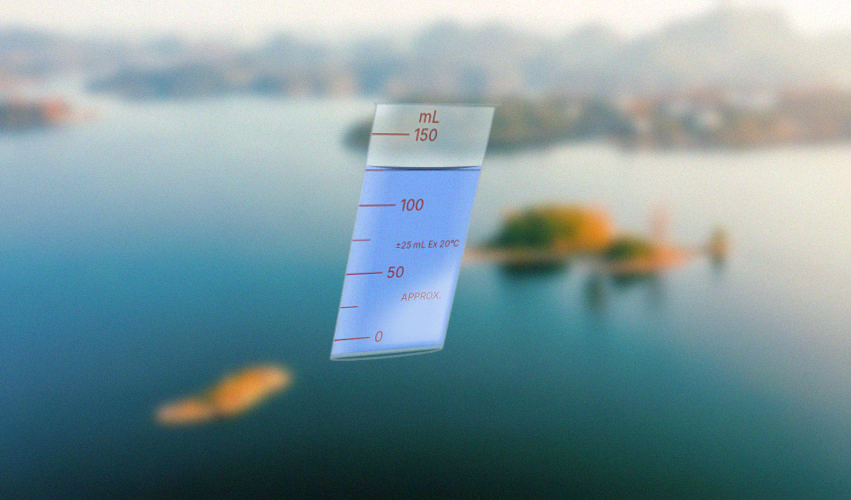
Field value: mL 125
